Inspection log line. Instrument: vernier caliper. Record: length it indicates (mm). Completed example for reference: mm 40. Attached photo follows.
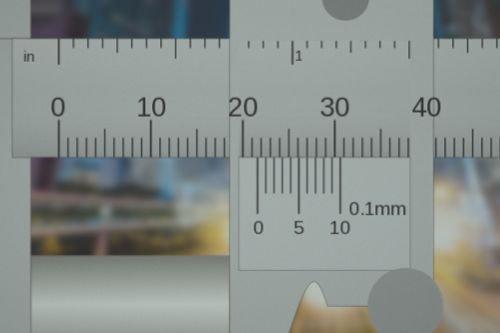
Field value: mm 21.6
